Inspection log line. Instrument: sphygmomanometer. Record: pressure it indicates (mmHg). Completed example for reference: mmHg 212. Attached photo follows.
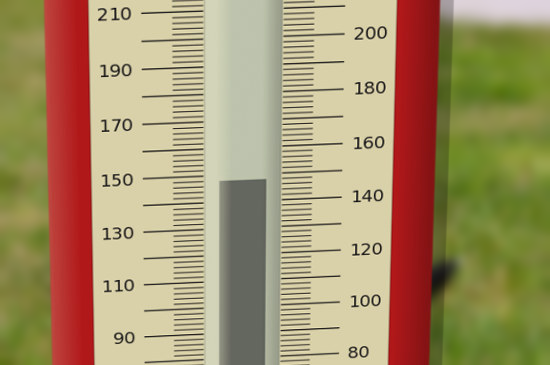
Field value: mmHg 148
